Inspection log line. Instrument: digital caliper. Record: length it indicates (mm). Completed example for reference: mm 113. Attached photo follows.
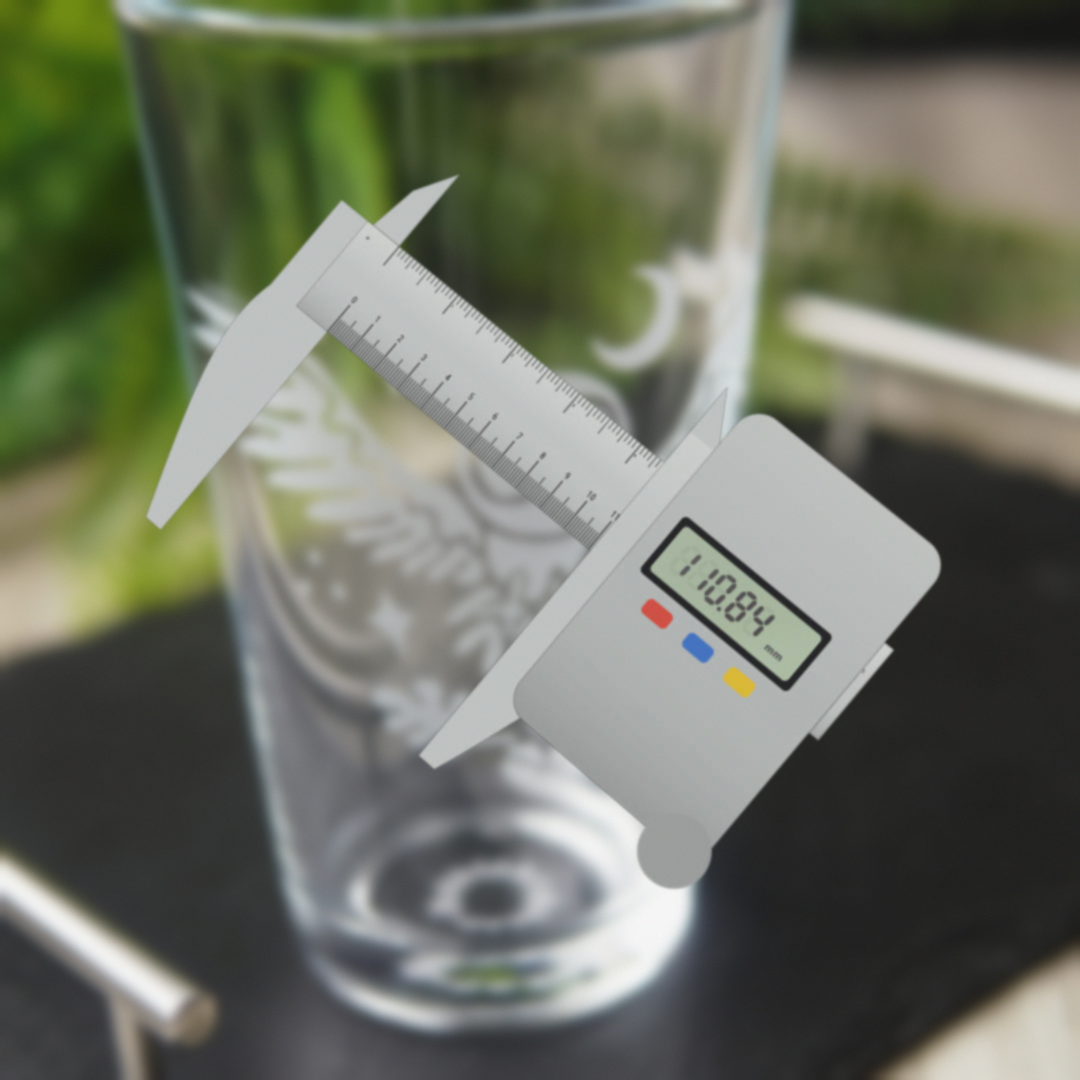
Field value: mm 110.84
